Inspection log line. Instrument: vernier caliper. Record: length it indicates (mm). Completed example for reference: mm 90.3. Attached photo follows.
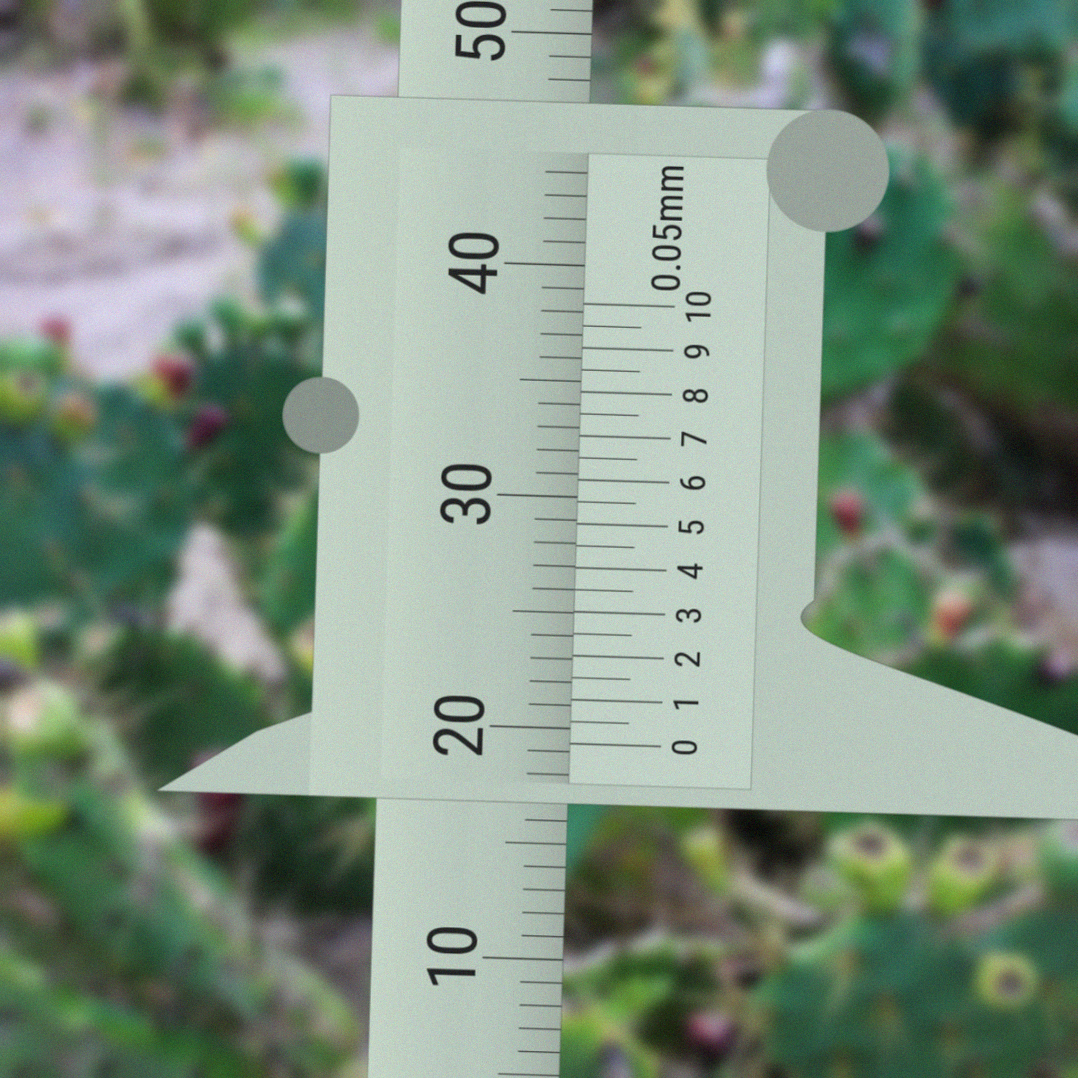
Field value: mm 19.35
